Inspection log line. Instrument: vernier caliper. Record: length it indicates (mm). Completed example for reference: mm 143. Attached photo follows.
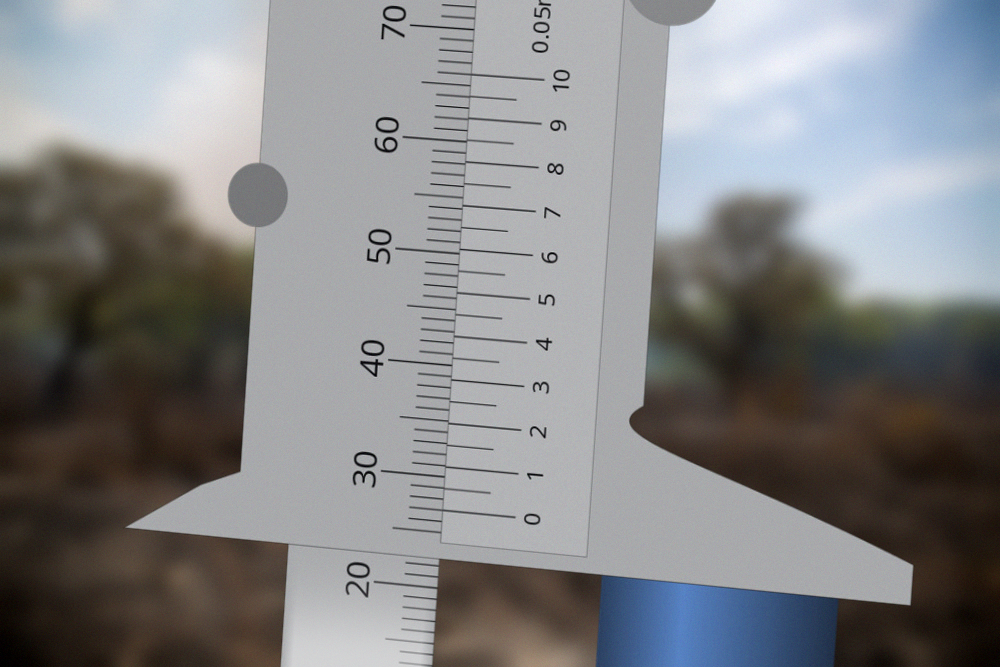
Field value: mm 27.0
